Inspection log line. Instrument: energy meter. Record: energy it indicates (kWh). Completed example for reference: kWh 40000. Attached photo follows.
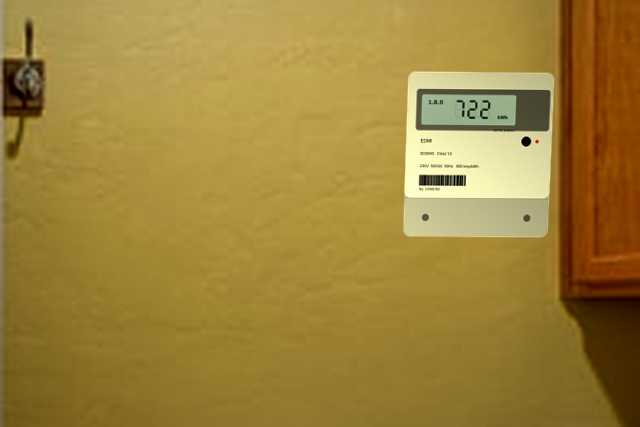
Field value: kWh 722
